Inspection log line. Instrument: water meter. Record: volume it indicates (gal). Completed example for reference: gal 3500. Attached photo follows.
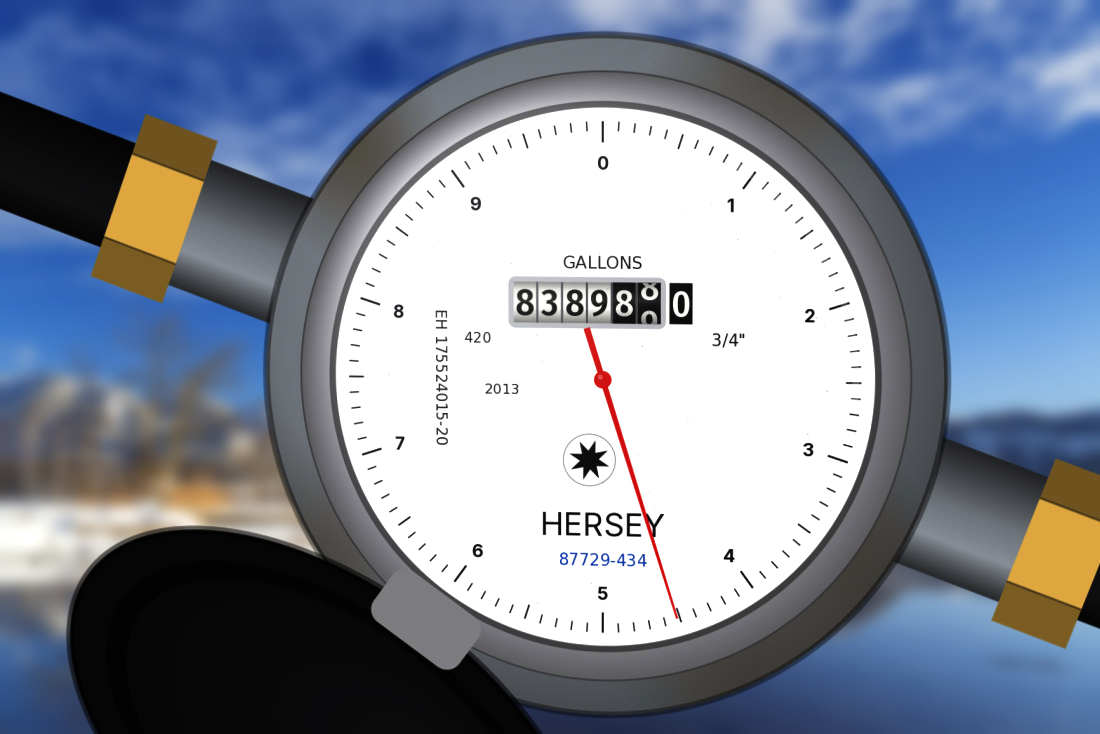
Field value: gal 8389884.5
